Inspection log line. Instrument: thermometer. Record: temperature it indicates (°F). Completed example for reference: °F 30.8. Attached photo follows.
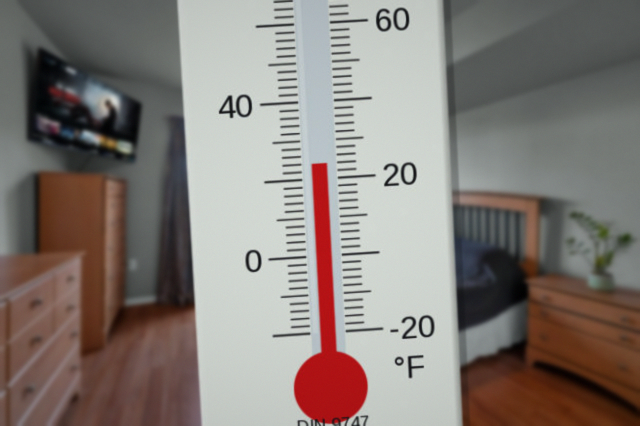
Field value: °F 24
